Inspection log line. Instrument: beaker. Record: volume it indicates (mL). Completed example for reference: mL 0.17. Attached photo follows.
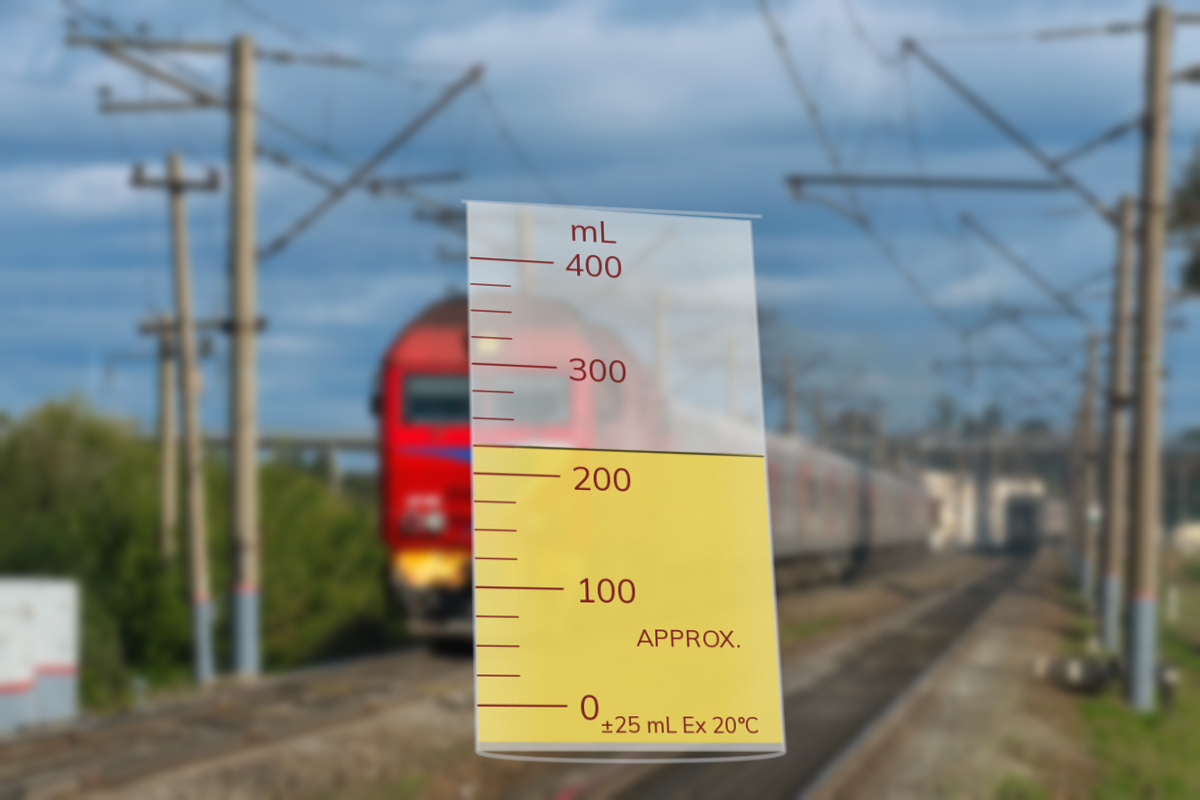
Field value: mL 225
